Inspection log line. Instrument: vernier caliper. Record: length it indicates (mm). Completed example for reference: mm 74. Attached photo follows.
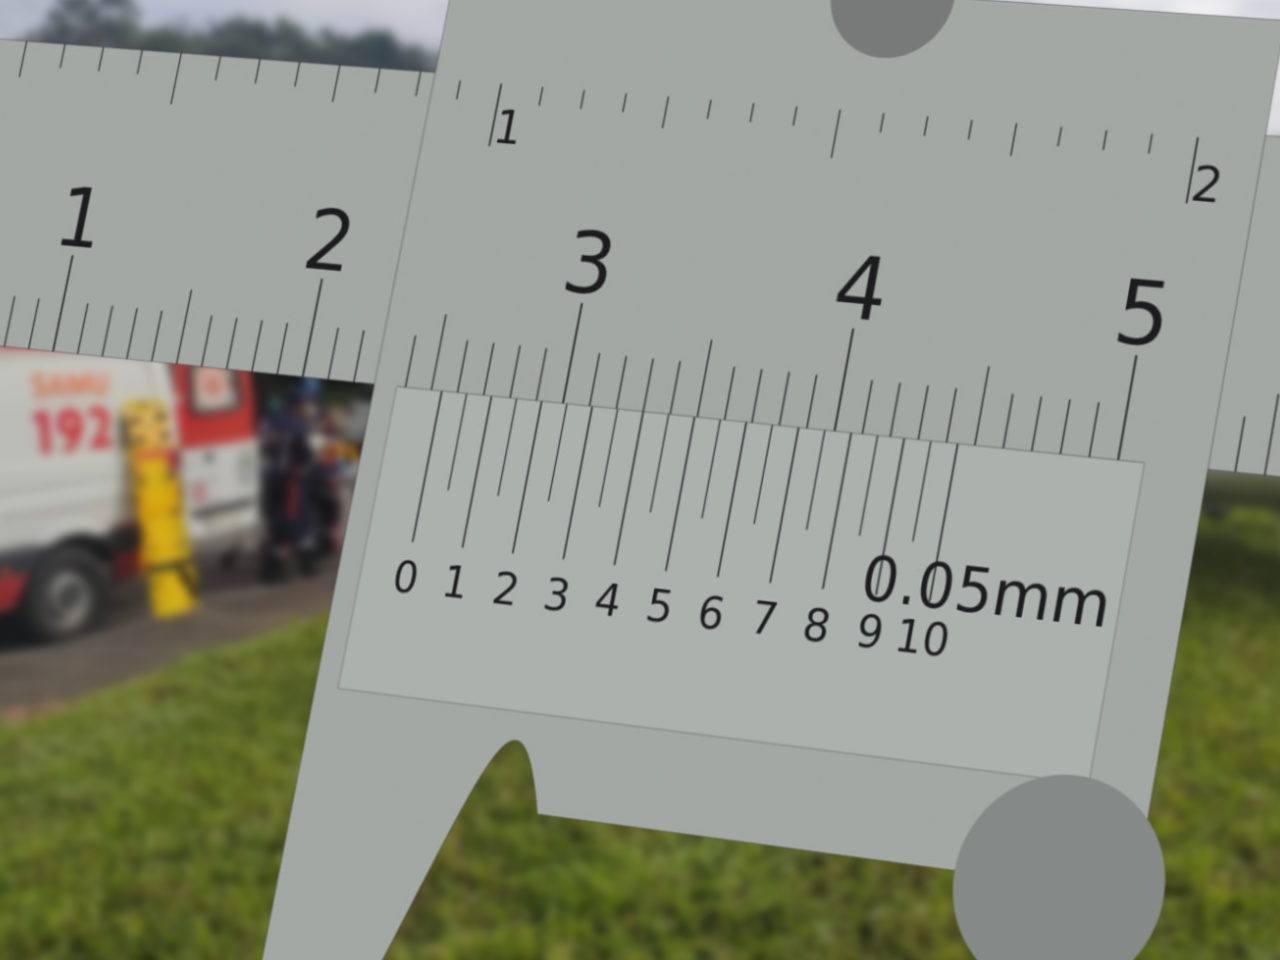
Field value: mm 25.40
